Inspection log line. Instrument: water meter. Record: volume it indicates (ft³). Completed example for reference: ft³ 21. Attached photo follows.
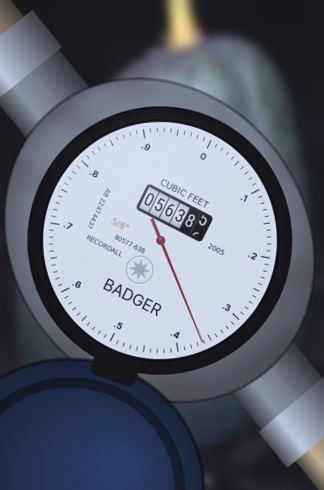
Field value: ft³ 56385.36
